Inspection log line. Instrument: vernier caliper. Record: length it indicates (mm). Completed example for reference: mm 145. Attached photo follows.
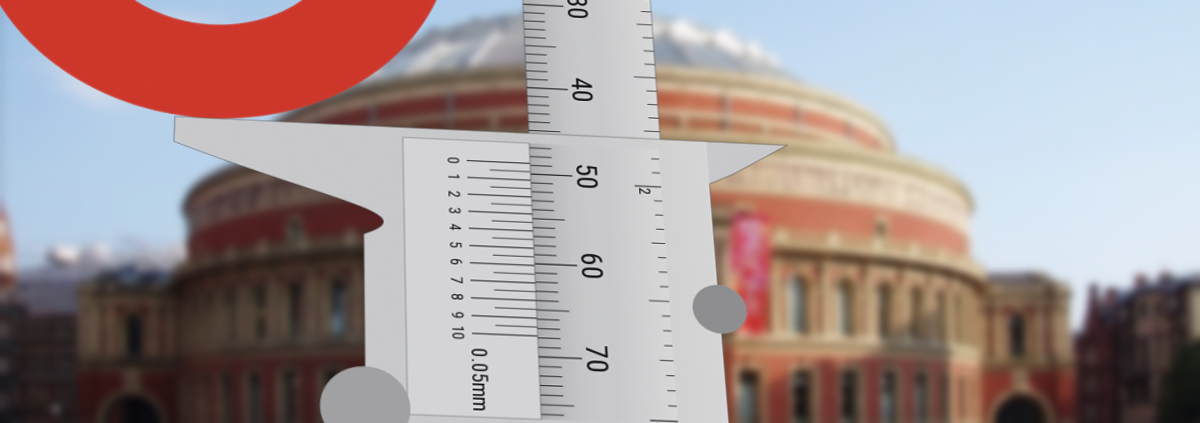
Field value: mm 48.8
